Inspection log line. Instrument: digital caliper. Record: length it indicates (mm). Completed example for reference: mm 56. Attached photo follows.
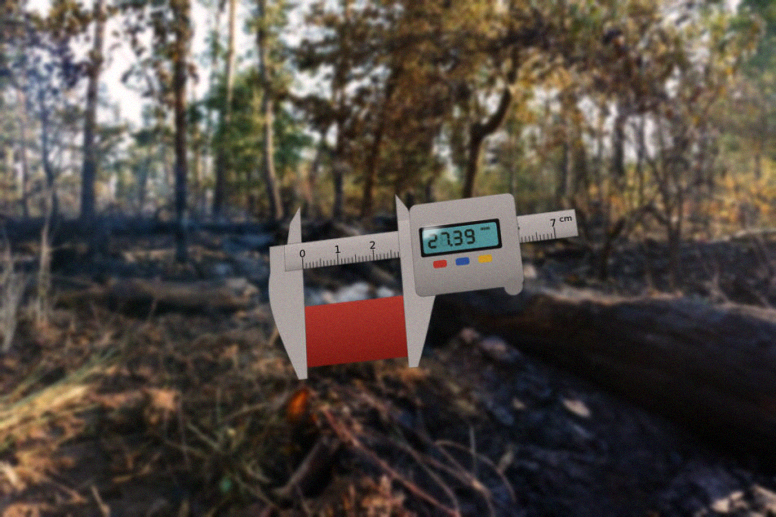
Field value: mm 27.39
